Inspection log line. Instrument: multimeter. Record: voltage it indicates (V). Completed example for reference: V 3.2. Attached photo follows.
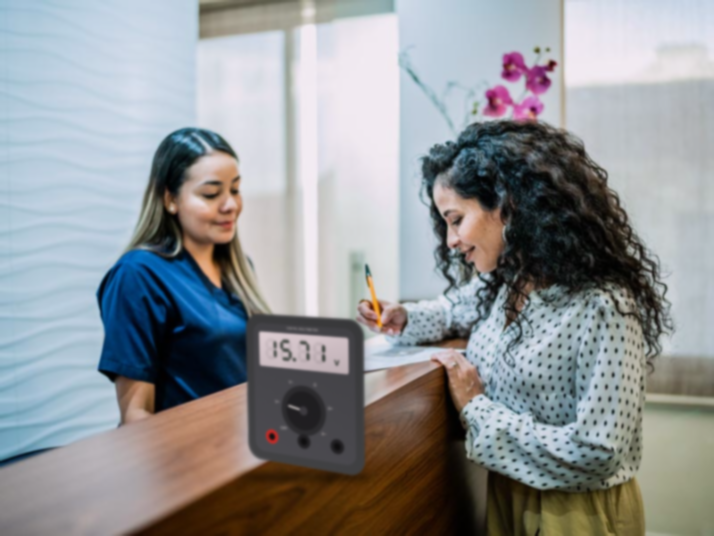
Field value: V 15.71
